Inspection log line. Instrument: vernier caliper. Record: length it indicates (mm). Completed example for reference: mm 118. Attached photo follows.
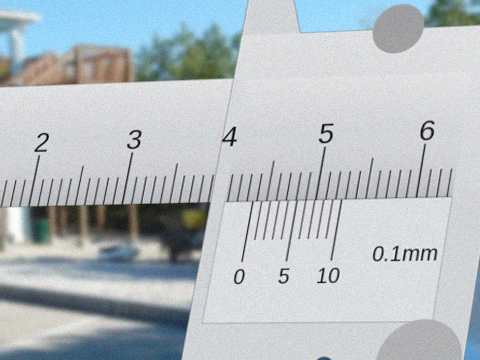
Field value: mm 43.6
